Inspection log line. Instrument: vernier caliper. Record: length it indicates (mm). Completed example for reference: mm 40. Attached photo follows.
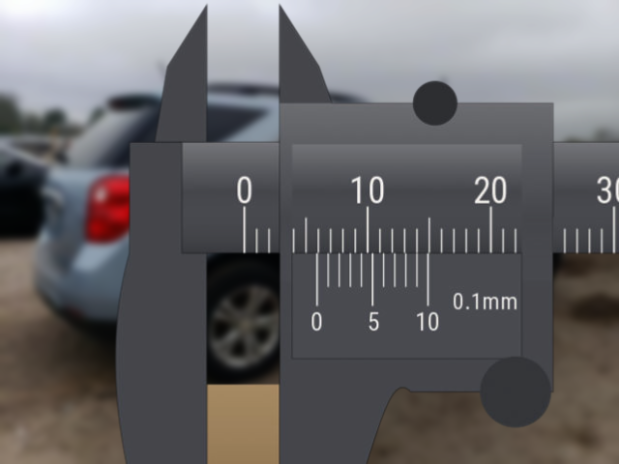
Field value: mm 5.9
